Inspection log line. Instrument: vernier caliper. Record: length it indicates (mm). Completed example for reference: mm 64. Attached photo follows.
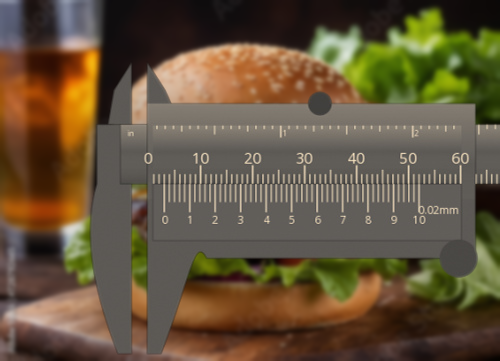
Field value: mm 3.0
